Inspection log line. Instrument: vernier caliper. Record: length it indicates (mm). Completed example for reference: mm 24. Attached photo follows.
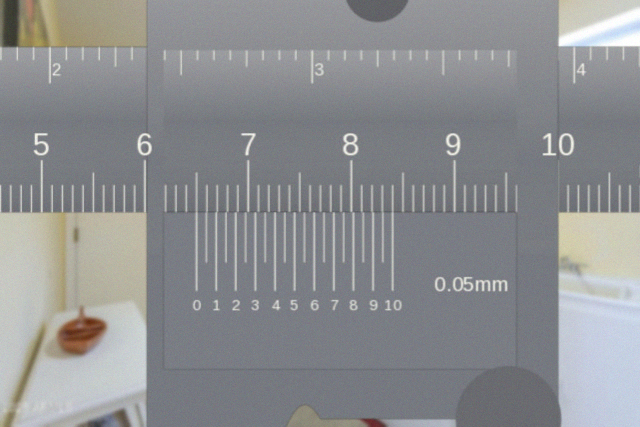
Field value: mm 65.0
